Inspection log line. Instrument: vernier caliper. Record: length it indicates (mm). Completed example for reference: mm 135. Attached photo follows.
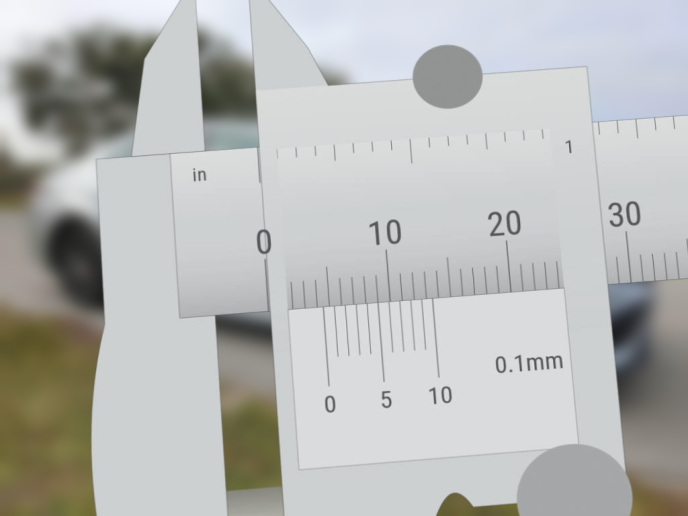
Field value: mm 4.5
